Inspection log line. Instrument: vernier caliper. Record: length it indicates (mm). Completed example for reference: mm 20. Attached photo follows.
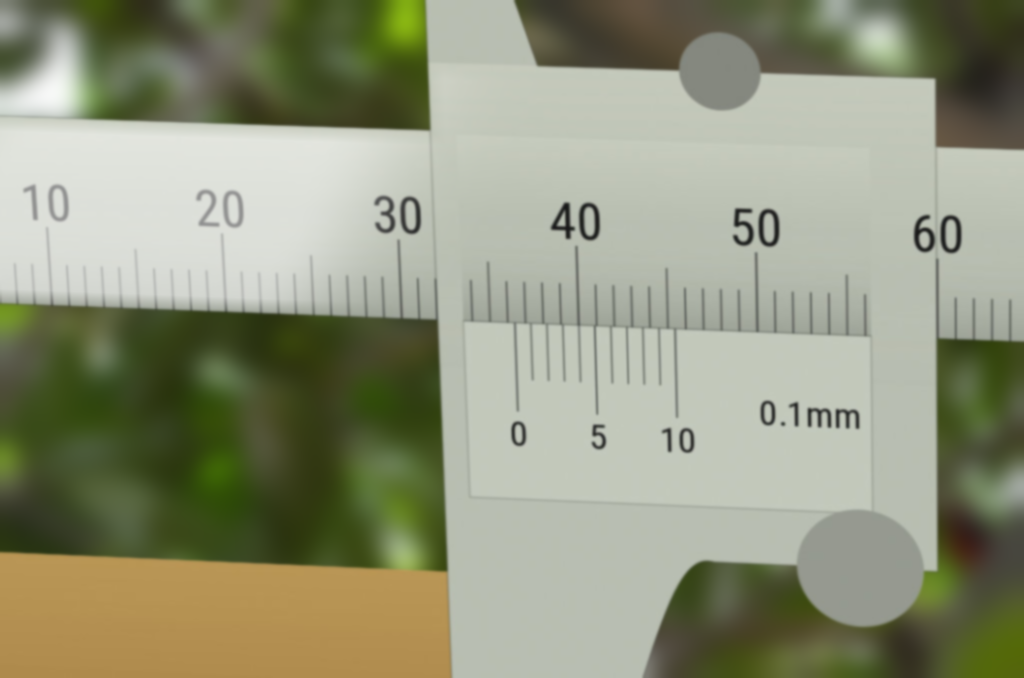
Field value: mm 36.4
